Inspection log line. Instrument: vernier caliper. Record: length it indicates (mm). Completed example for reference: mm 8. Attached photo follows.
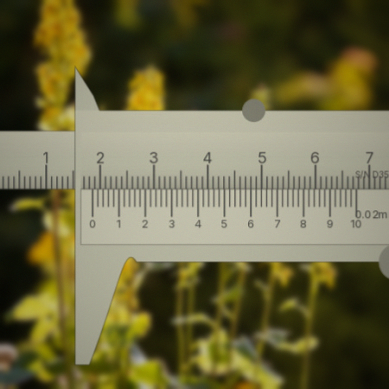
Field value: mm 18.6
